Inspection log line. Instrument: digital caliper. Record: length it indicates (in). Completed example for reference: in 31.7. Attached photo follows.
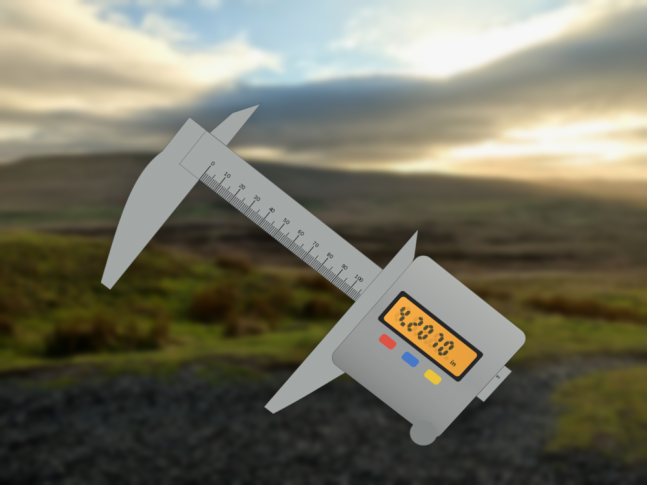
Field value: in 4.2070
